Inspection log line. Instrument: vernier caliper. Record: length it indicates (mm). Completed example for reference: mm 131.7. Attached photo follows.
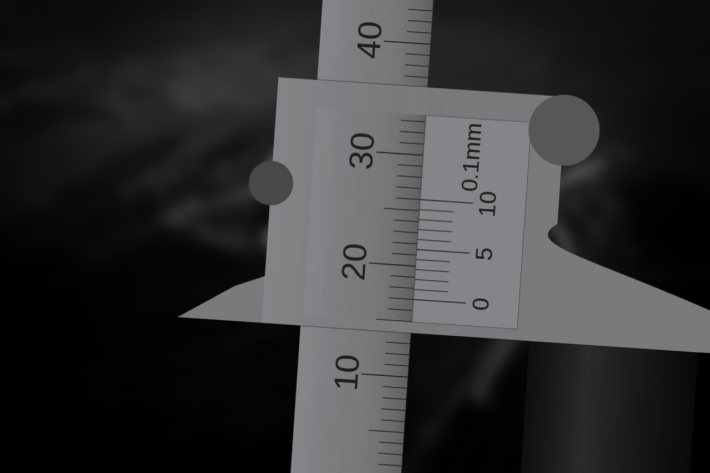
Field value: mm 17.0
